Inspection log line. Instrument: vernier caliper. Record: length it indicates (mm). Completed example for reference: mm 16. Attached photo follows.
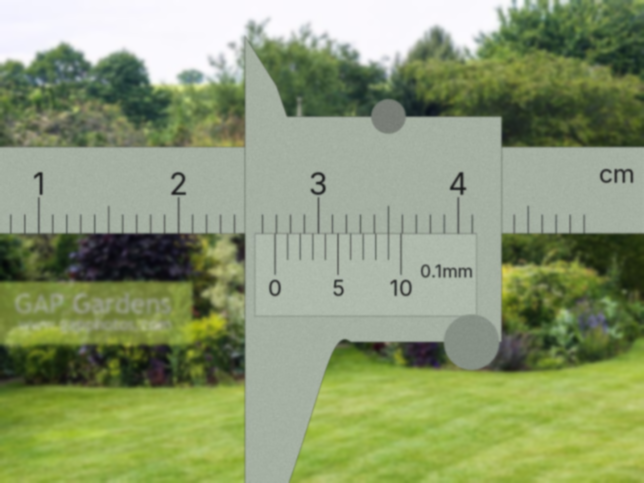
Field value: mm 26.9
